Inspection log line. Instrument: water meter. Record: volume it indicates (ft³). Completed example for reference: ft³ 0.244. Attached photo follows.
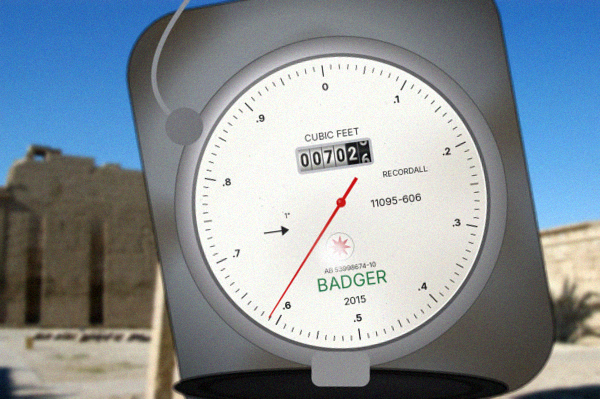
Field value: ft³ 7025.61
